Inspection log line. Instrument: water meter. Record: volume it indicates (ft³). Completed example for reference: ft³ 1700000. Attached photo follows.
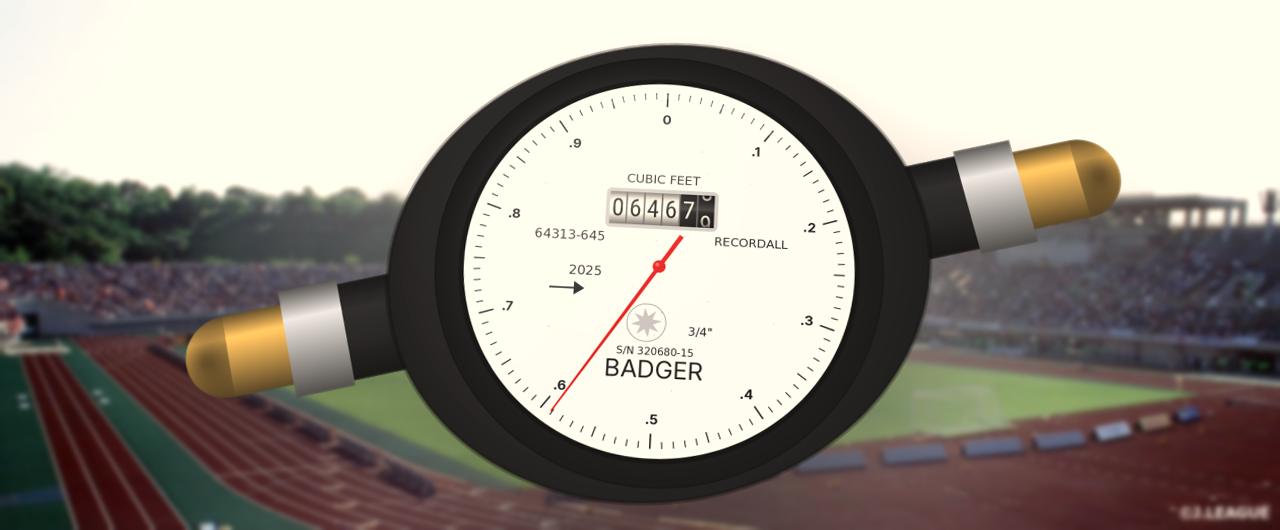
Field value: ft³ 64678.59
